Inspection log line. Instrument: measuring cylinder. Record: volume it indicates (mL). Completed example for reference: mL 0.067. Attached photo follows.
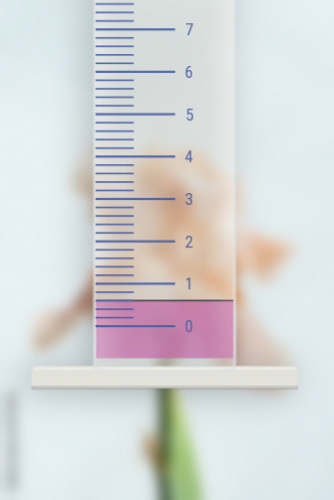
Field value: mL 0.6
